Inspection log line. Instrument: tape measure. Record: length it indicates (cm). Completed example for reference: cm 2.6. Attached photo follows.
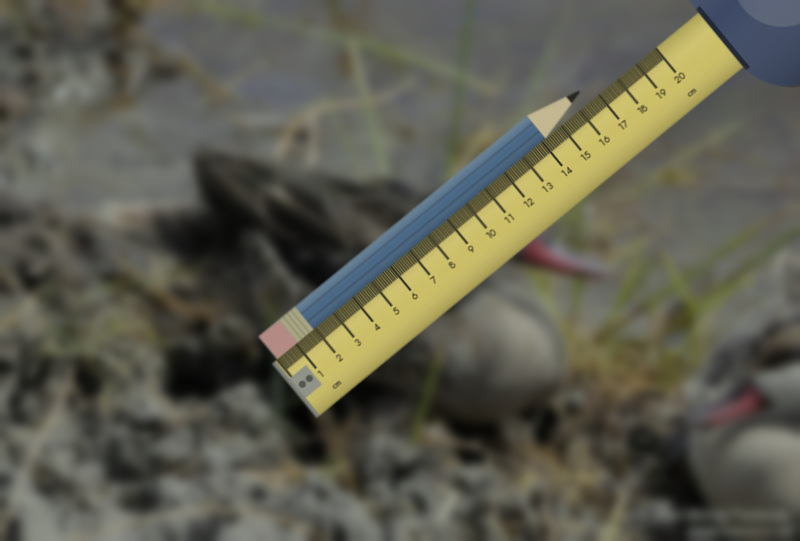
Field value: cm 16.5
